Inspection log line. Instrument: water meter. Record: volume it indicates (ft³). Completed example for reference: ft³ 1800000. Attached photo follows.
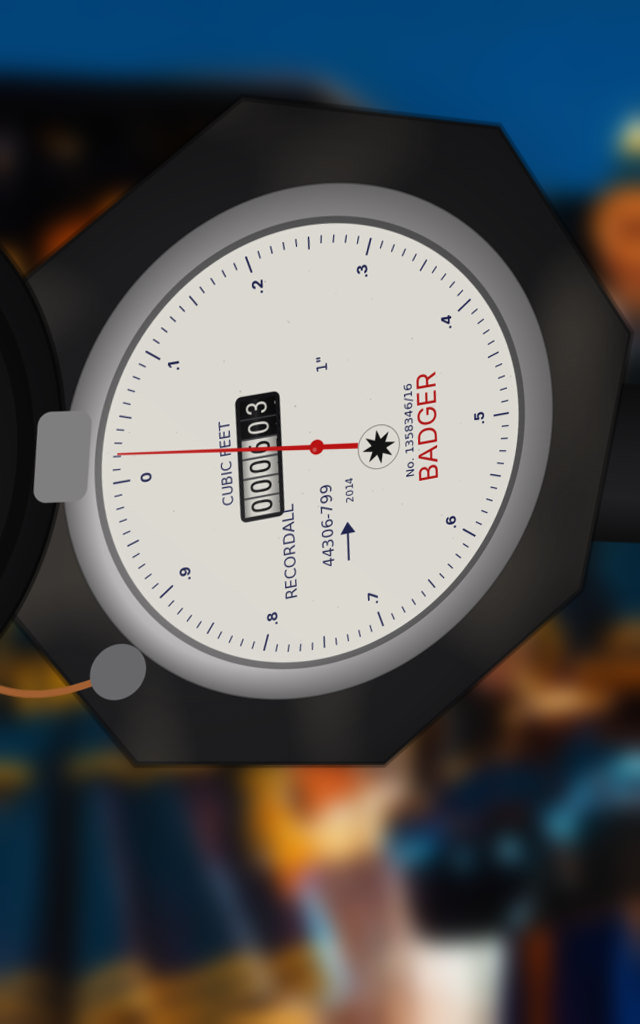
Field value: ft³ 603.02
